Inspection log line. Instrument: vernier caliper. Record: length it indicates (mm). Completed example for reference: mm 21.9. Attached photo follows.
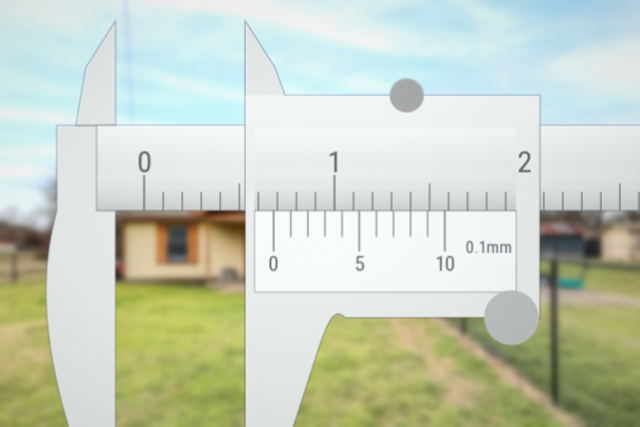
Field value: mm 6.8
